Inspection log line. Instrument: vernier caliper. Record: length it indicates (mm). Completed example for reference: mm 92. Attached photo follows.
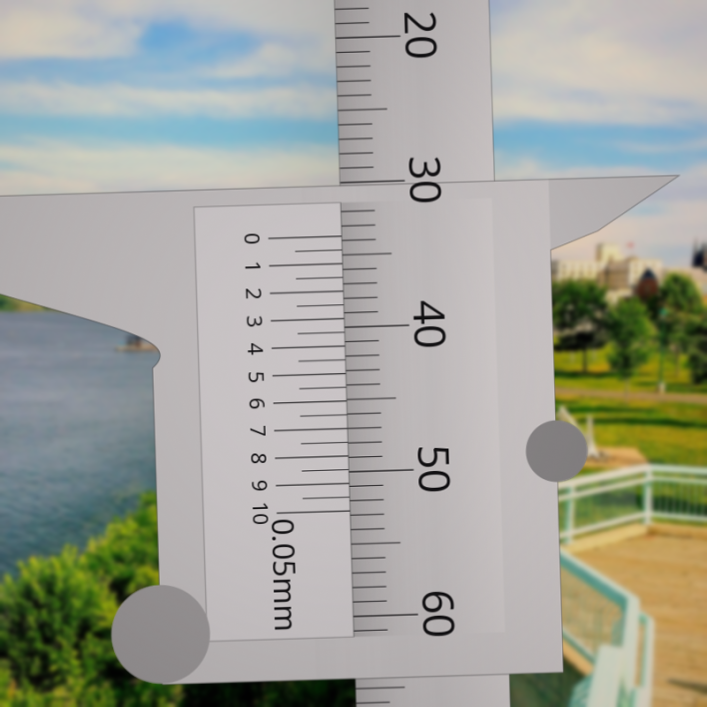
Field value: mm 33.7
